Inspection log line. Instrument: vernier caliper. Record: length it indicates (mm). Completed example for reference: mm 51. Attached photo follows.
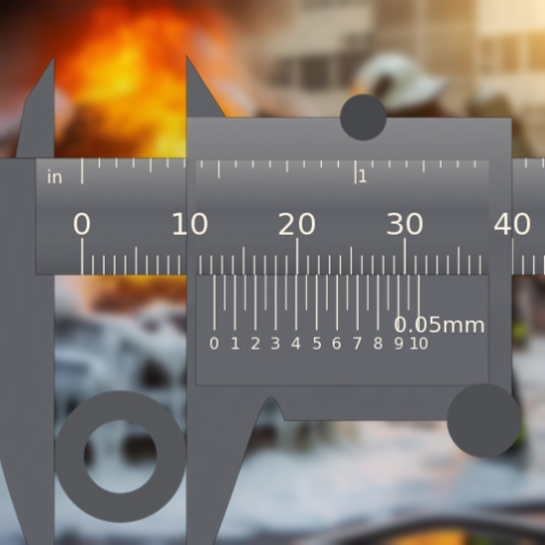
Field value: mm 12.3
